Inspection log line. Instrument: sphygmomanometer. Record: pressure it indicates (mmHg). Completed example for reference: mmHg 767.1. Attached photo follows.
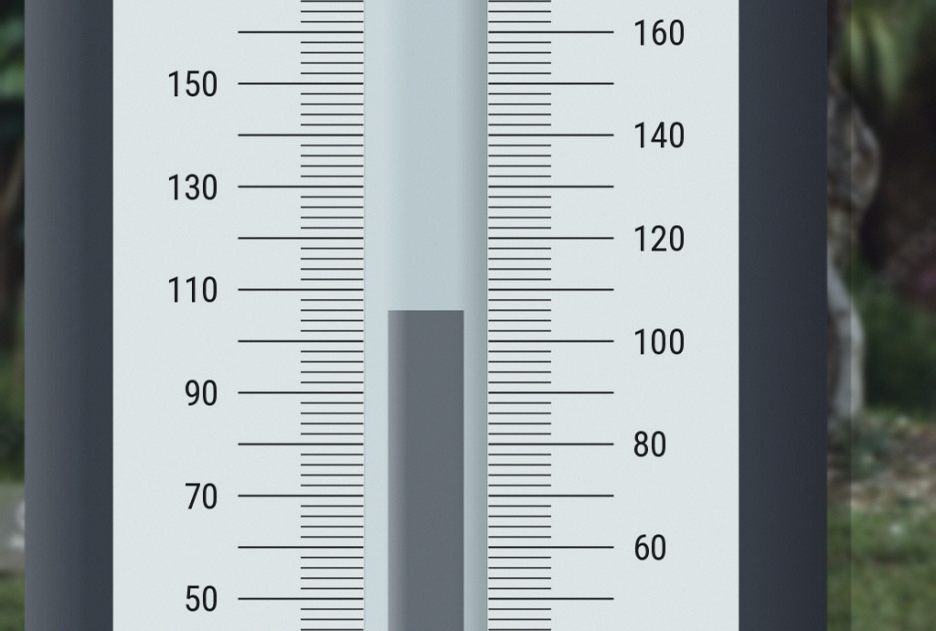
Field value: mmHg 106
